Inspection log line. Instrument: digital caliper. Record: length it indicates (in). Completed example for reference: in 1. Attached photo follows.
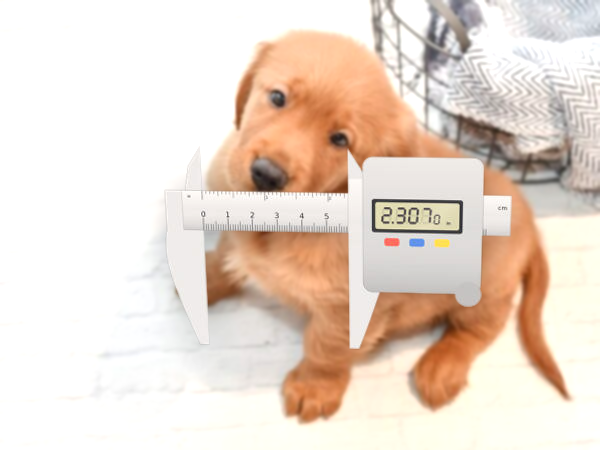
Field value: in 2.3070
